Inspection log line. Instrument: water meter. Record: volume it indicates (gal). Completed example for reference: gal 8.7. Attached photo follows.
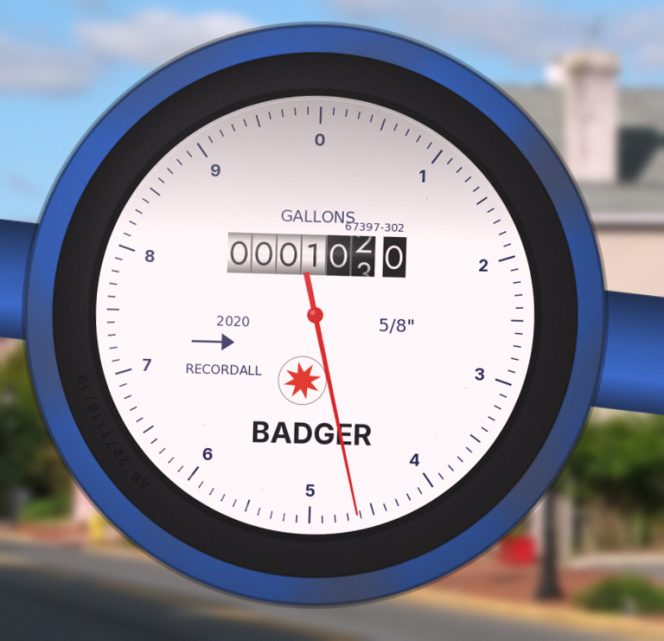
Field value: gal 1024.6
